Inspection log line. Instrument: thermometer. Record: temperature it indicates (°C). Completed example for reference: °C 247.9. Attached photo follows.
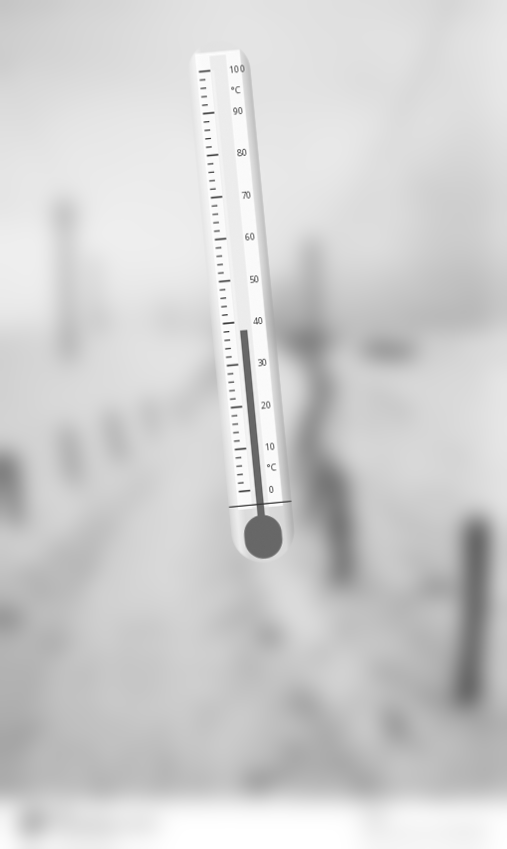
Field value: °C 38
